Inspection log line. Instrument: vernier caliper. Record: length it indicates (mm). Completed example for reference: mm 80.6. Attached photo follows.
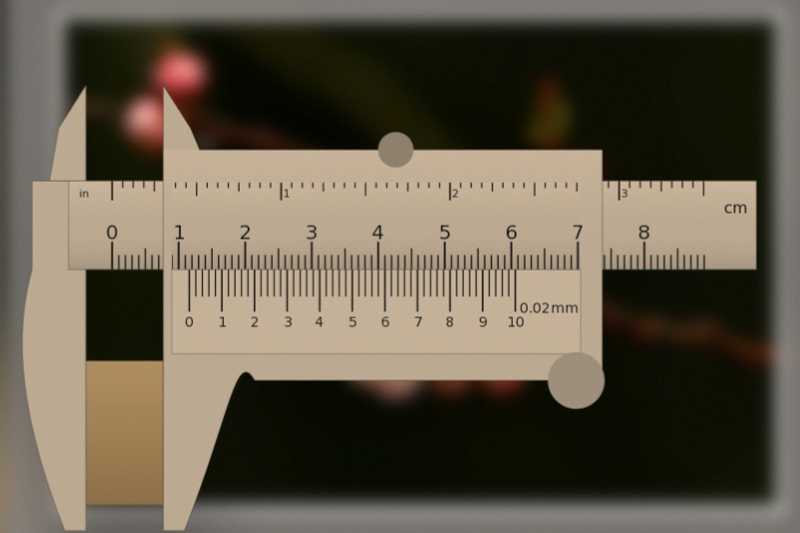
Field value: mm 11.6
